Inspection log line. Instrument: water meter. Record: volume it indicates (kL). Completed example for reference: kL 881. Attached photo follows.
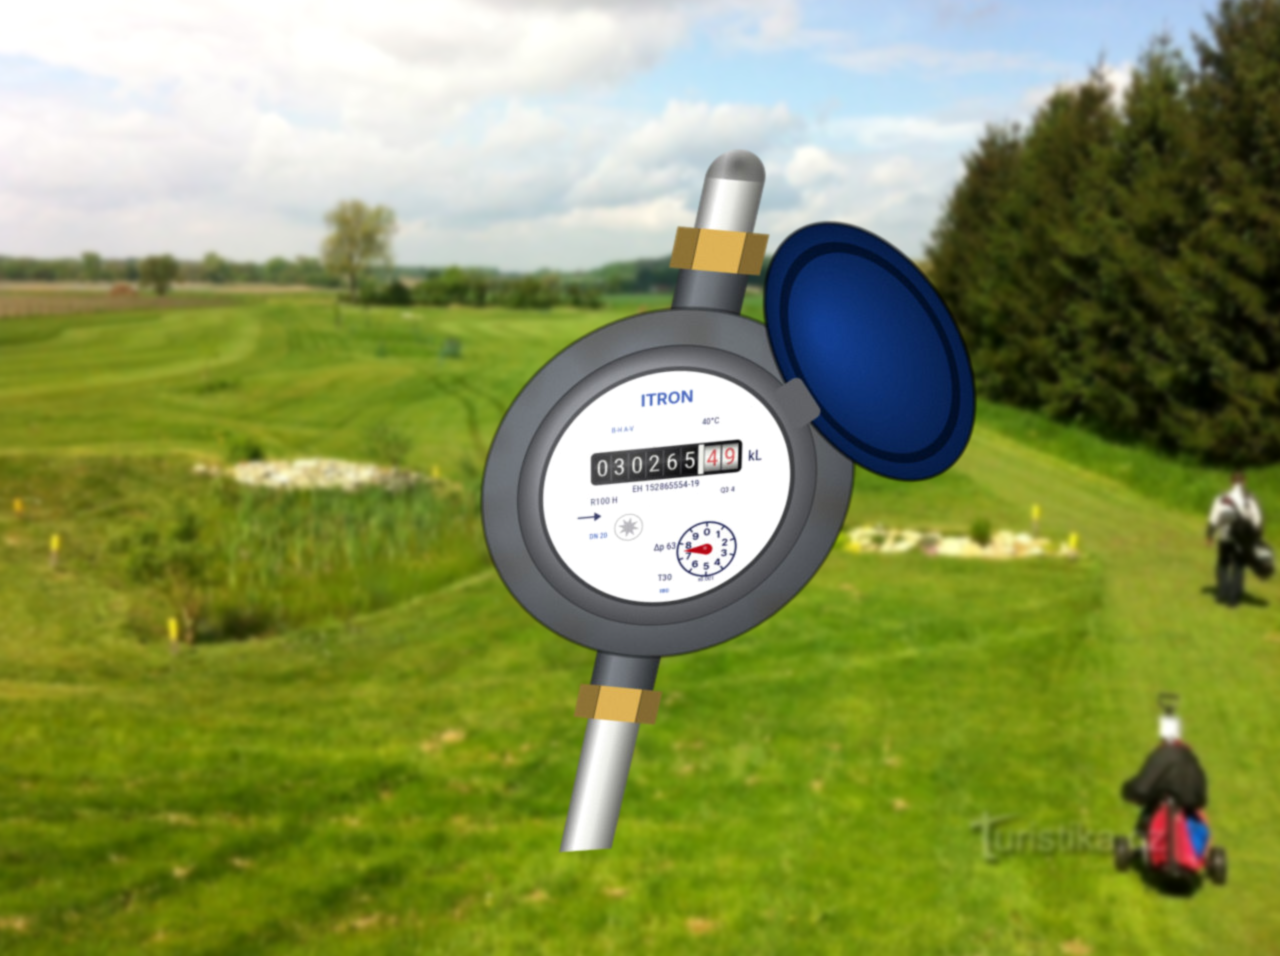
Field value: kL 30265.497
